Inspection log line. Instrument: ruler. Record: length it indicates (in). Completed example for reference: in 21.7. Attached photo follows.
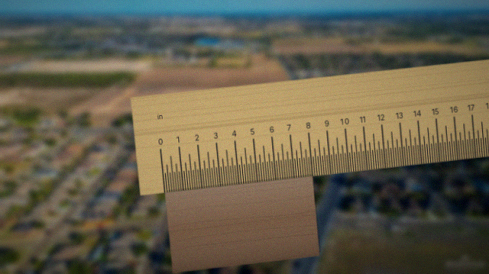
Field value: in 8
